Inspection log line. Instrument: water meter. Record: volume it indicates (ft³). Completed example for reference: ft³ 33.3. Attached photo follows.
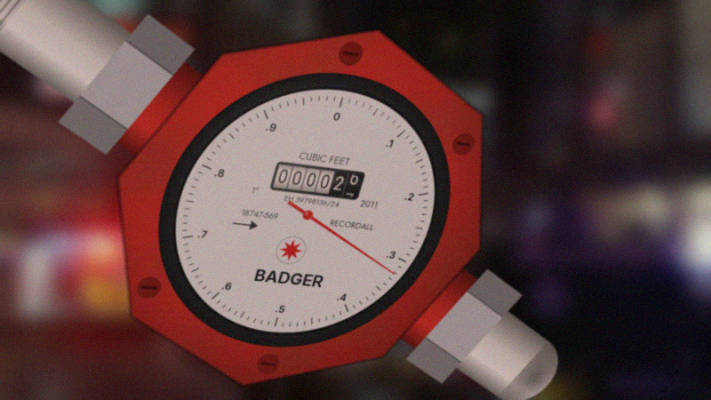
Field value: ft³ 26.32
